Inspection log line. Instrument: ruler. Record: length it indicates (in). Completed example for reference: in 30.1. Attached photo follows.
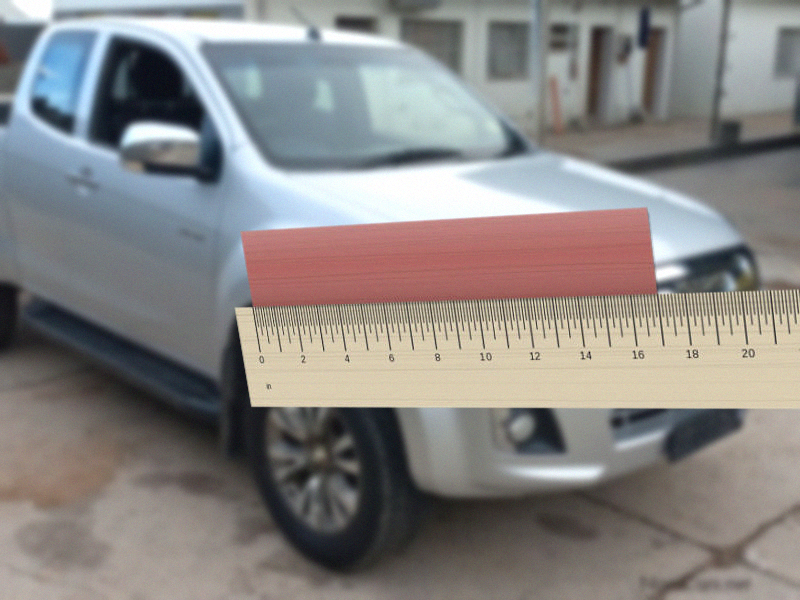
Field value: in 17
